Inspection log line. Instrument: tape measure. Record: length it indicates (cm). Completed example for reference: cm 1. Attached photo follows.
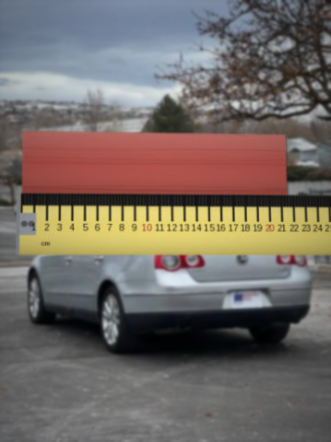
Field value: cm 21.5
